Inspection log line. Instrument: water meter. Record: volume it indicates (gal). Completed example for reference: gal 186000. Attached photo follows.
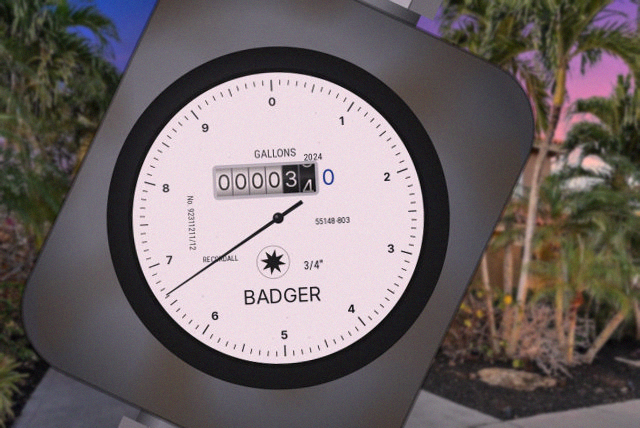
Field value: gal 336.6
